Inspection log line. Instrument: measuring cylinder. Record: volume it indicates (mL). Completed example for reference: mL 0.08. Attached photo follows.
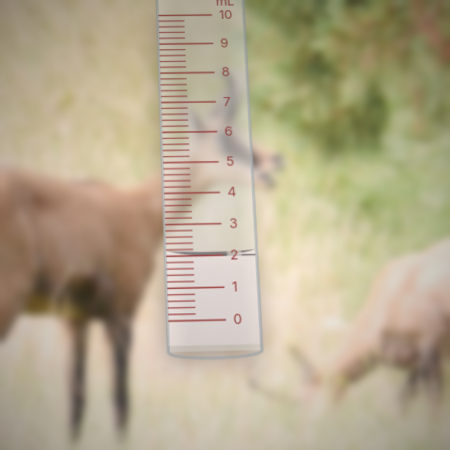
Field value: mL 2
